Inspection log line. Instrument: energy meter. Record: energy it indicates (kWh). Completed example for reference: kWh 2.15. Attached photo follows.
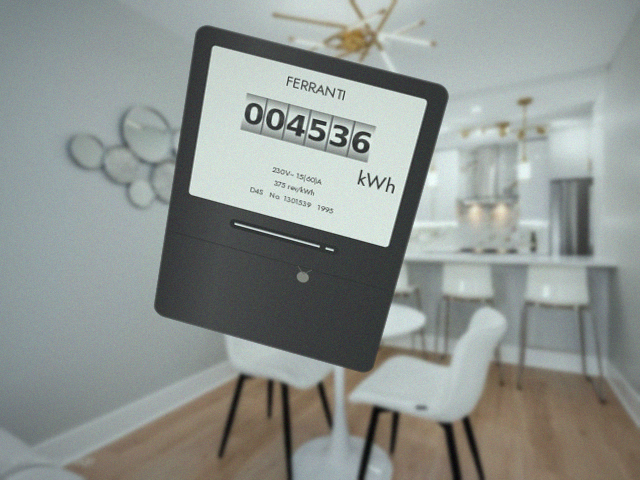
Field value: kWh 4536
